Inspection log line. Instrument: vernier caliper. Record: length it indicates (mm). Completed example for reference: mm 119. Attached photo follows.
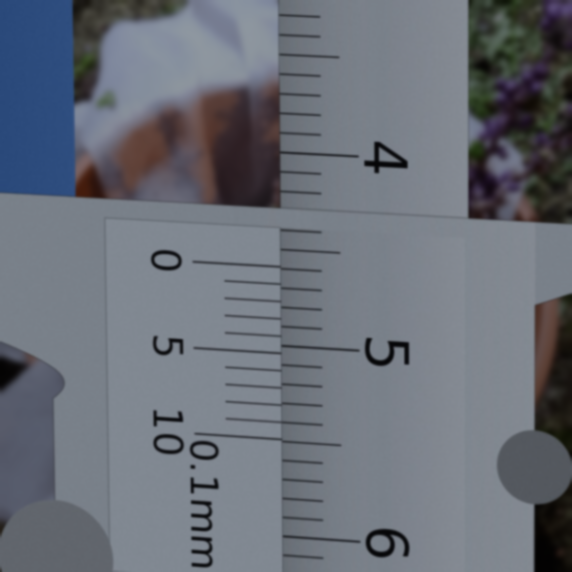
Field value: mm 45.9
